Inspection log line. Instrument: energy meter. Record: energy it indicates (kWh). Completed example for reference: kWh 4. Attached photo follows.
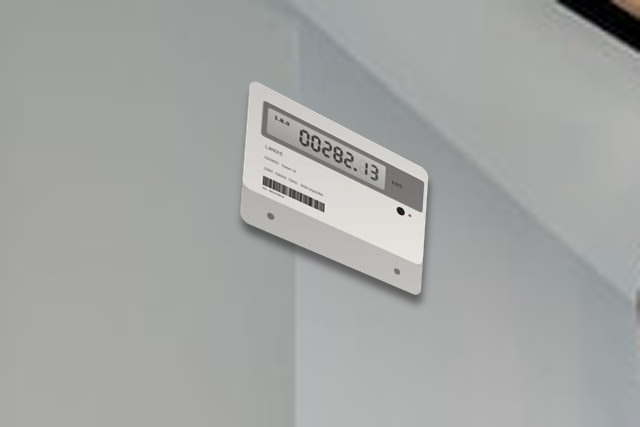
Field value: kWh 282.13
